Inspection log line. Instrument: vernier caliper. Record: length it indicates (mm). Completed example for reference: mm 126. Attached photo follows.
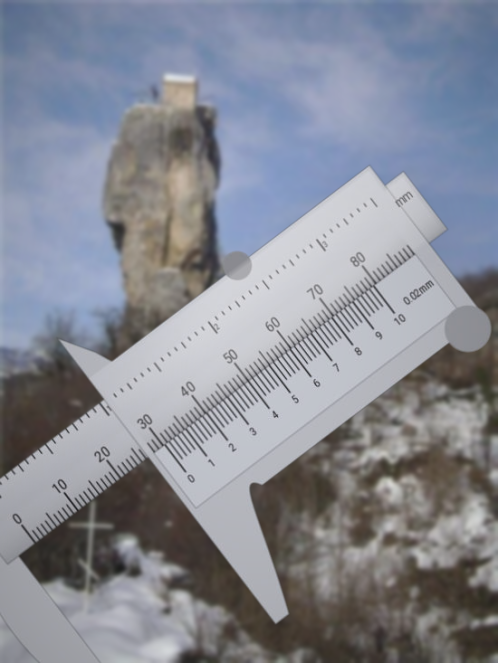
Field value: mm 30.4
